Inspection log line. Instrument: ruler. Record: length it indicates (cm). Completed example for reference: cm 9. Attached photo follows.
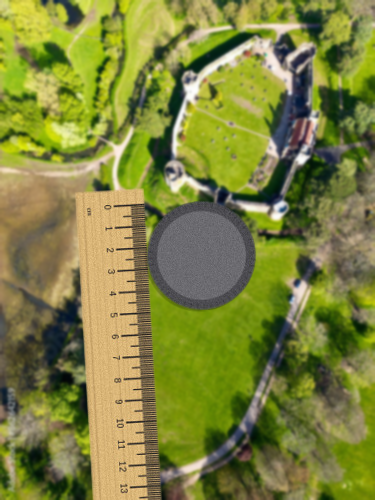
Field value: cm 5
